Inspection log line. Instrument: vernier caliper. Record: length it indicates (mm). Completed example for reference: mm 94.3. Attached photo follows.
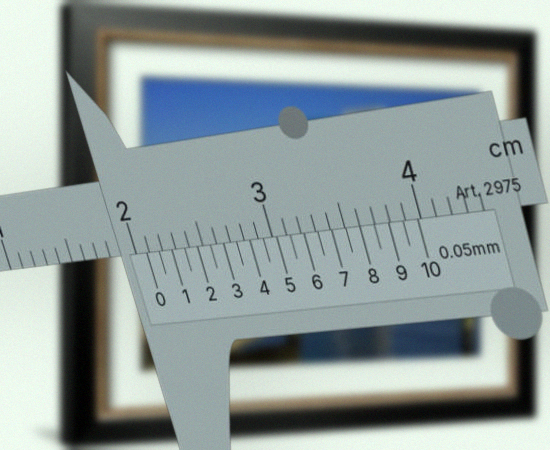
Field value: mm 20.8
